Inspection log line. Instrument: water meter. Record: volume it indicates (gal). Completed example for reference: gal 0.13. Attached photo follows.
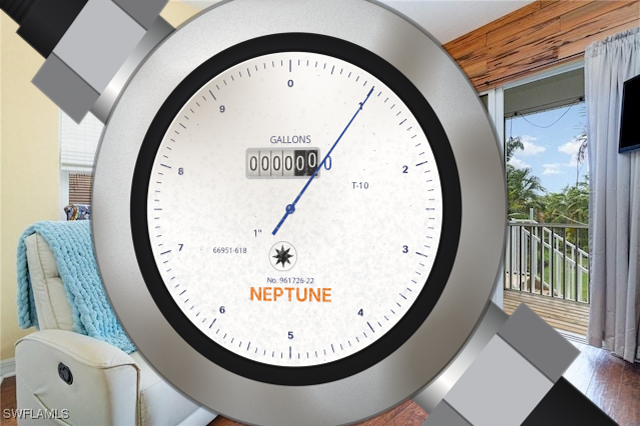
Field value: gal 1.0
